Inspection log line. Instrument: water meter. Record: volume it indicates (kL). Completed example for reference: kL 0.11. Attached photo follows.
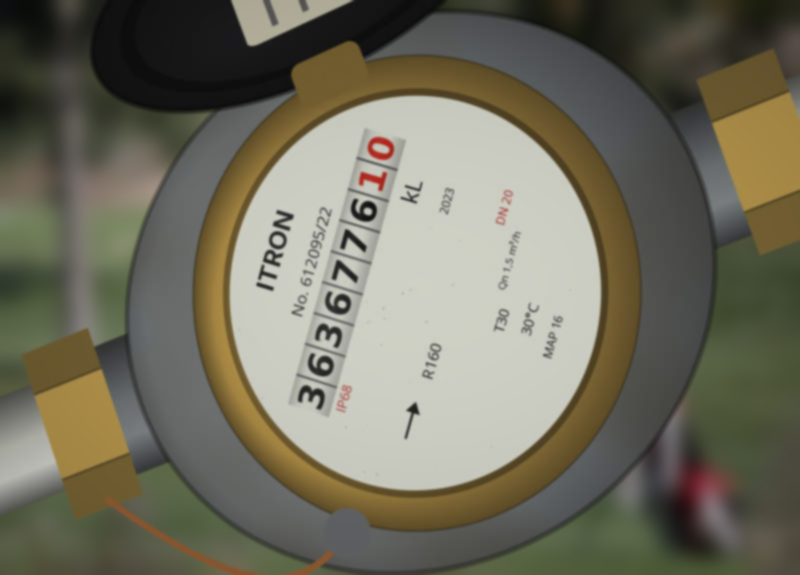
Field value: kL 3636776.10
